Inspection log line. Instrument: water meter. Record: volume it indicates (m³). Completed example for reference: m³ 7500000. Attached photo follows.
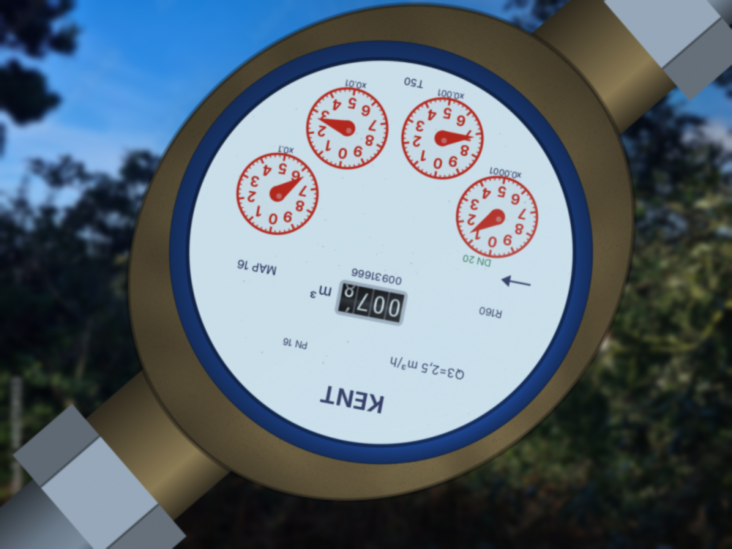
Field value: m³ 77.6271
